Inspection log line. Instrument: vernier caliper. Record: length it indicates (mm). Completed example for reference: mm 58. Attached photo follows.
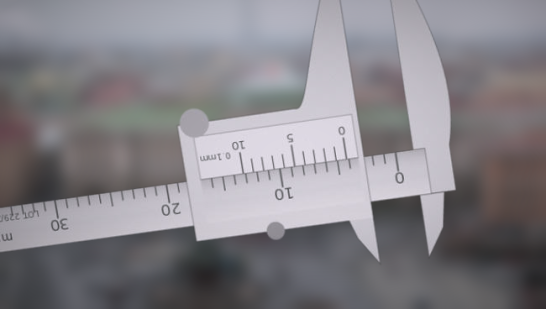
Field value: mm 4.2
